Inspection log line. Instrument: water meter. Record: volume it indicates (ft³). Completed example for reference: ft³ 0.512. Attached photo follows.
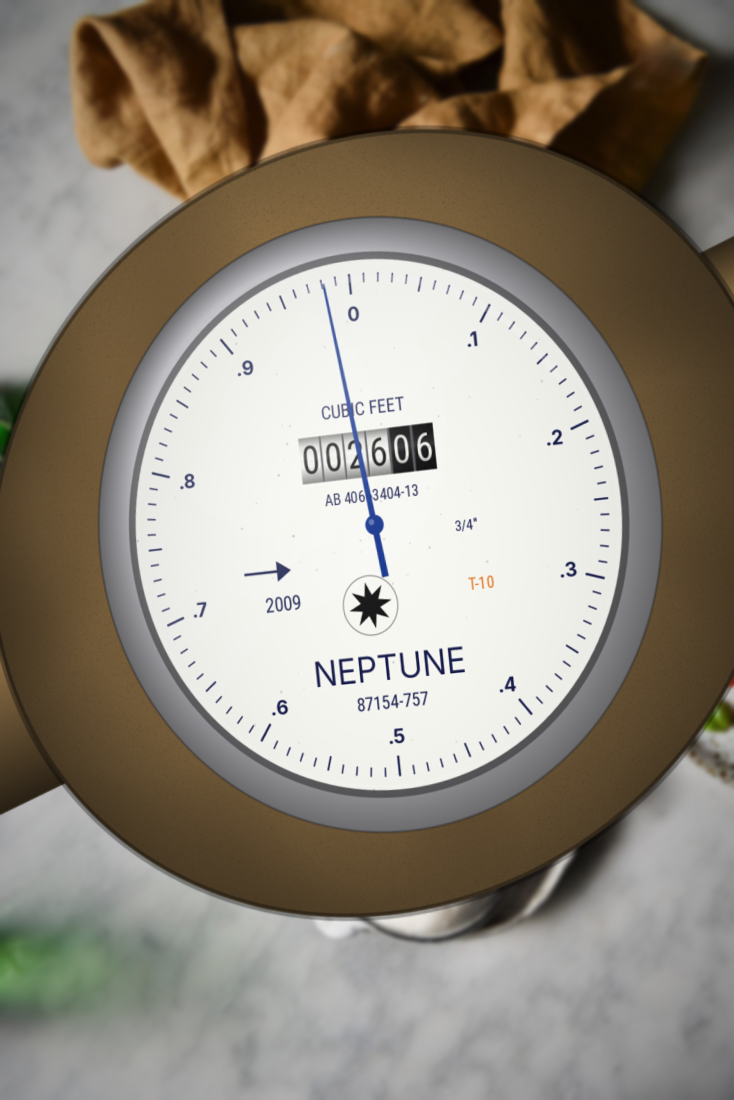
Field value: ft³ 2605.98
